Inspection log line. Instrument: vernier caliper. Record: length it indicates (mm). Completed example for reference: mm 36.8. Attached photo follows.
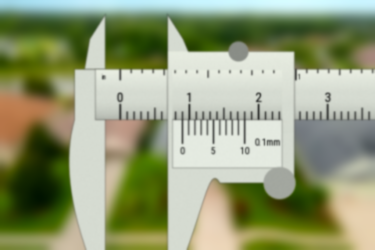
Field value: mm 9.0
